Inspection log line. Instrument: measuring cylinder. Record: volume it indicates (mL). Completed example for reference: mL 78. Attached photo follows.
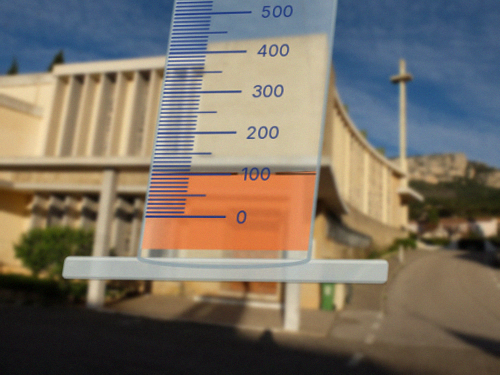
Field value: mL 100
